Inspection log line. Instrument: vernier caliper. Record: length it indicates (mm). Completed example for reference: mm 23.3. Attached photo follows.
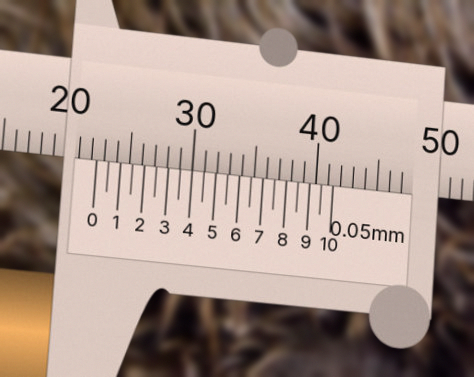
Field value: mm 22.4
